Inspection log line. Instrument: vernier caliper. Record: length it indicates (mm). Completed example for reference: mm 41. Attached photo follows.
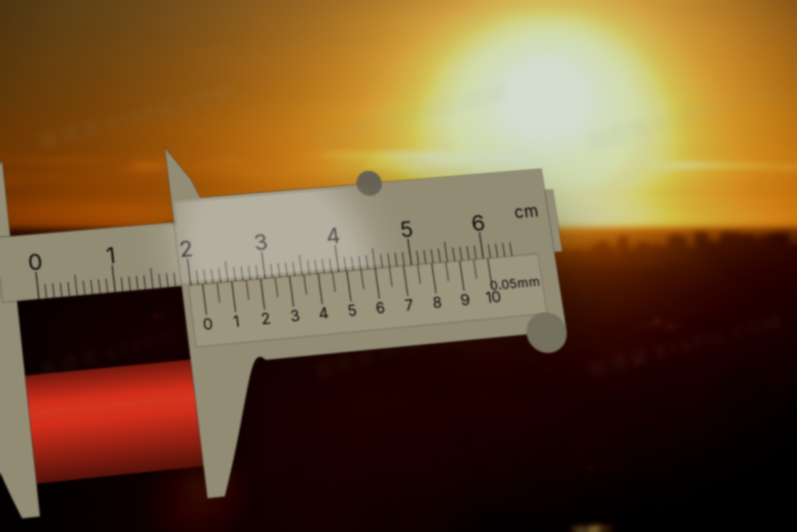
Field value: mm 21.6
